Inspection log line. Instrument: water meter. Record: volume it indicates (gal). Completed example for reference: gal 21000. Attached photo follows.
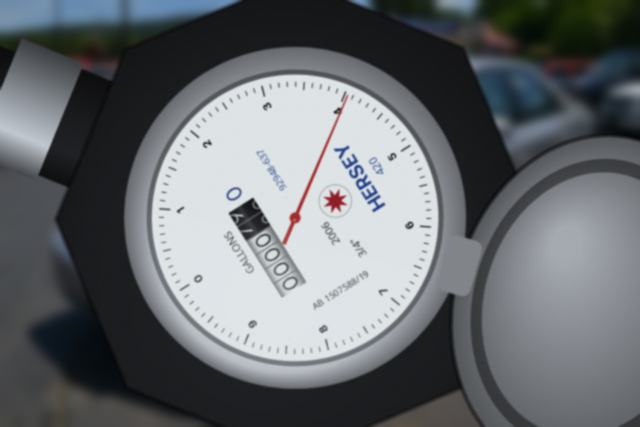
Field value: gal 794.0
